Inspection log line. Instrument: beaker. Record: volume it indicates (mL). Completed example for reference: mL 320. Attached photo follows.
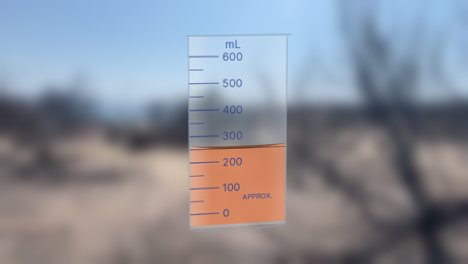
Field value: mL 250
